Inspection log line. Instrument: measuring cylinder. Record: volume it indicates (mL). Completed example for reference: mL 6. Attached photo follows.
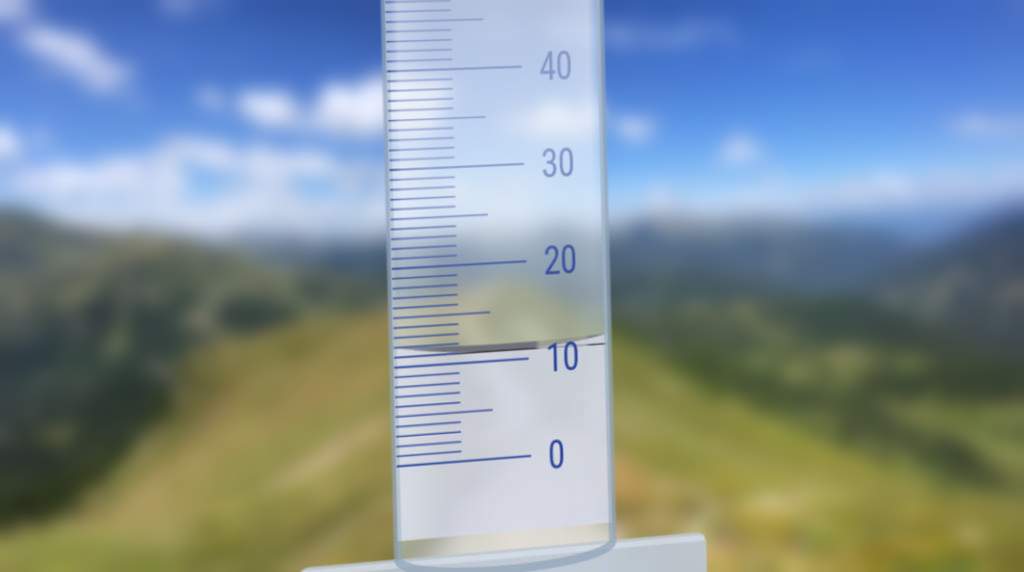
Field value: mL 11
